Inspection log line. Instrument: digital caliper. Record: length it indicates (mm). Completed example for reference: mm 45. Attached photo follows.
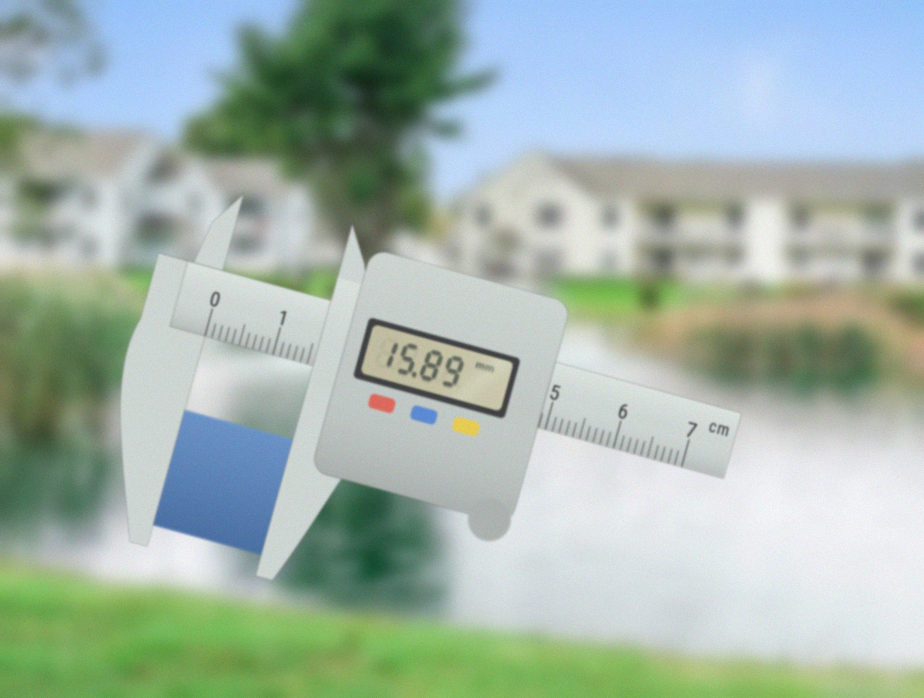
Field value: mm 15.89
